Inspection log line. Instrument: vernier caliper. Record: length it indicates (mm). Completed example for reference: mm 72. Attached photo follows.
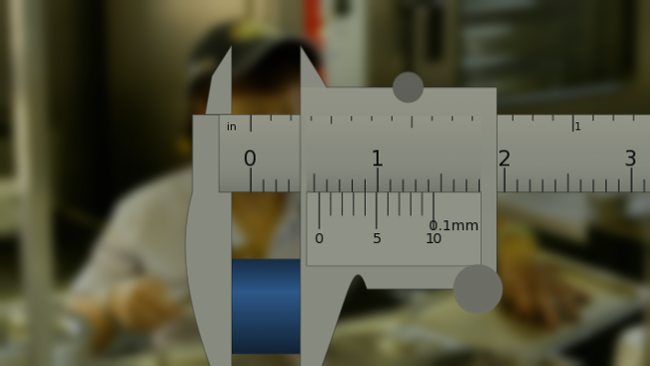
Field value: mm 5.4
